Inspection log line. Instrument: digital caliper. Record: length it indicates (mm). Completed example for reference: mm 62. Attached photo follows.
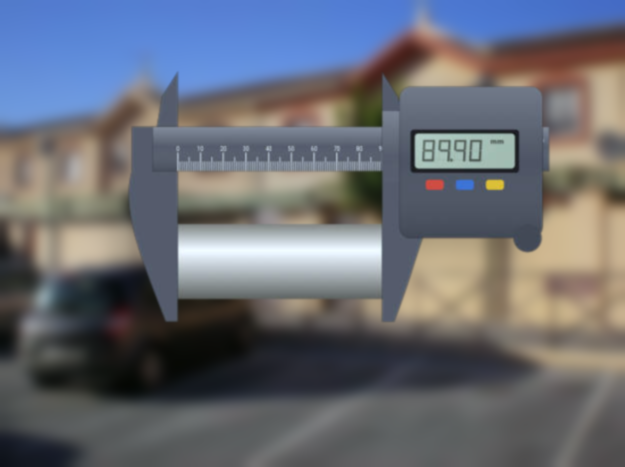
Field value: mm 89.90
